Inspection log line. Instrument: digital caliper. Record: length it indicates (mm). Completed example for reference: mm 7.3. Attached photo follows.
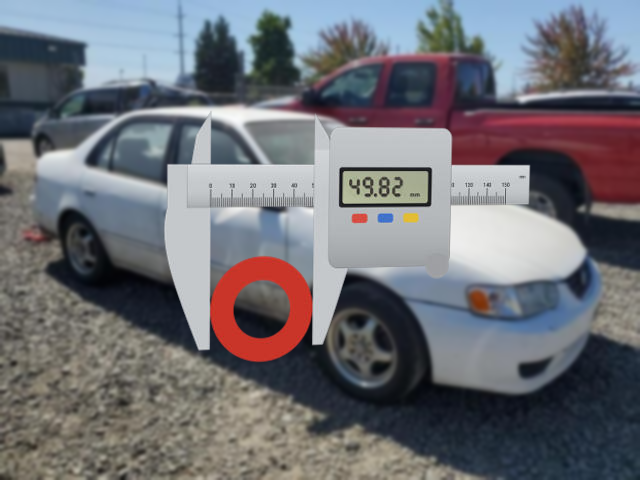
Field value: mm 49.82
